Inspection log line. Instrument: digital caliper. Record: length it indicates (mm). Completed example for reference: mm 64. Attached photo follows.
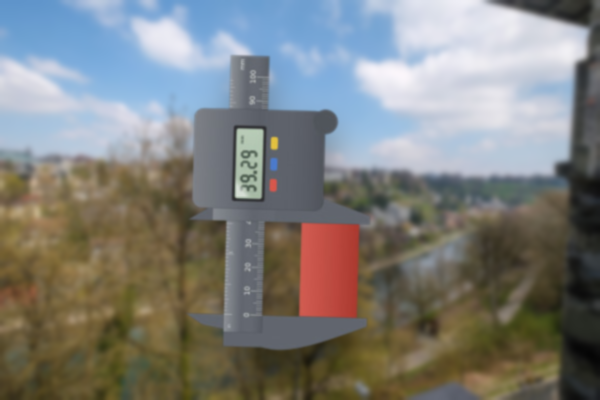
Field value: mm 39.29
